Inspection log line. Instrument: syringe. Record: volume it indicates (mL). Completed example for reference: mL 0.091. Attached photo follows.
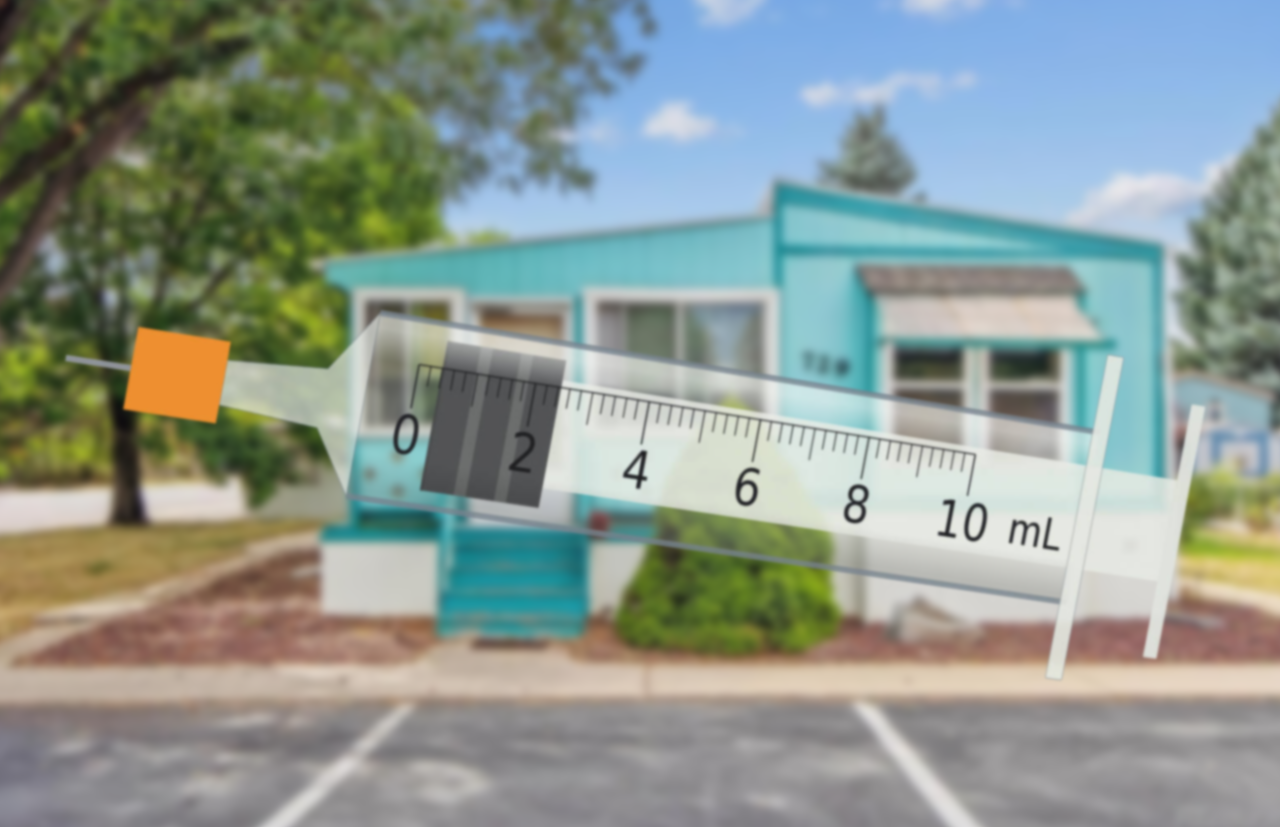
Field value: mL 0.4
